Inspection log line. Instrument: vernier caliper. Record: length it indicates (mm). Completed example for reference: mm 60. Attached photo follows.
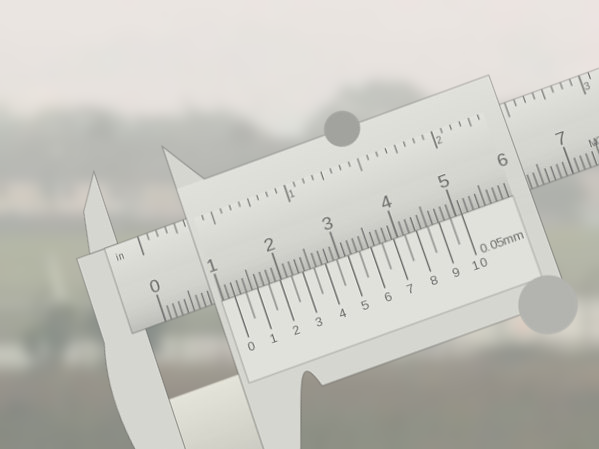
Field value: mm 12.0
